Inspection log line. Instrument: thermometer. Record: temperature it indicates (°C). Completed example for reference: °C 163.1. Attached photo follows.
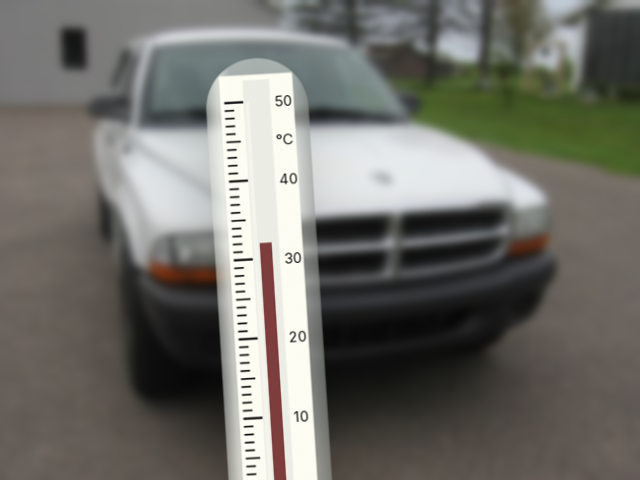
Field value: °C 32
